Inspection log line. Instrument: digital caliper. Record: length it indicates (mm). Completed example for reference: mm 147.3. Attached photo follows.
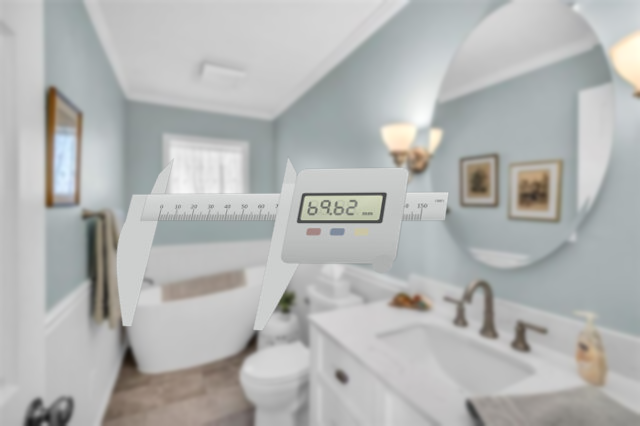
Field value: mm 69.62
